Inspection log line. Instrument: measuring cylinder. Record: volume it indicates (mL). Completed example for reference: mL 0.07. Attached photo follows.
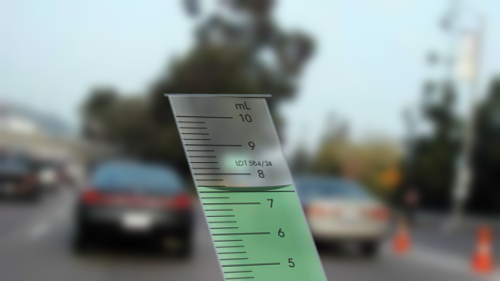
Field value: mL 7.4
